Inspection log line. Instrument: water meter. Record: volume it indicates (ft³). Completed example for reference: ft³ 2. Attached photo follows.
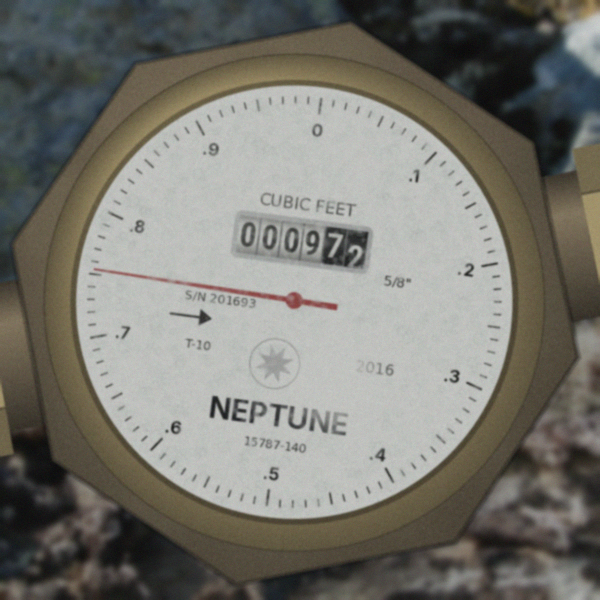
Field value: ft³ 971.75
